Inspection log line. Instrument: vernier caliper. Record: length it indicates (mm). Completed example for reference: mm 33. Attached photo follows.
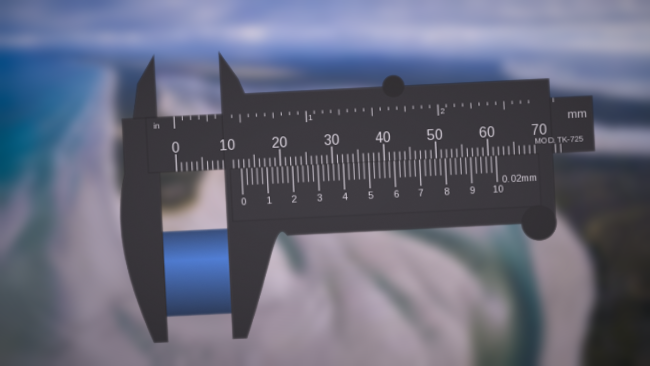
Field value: mm 12.5
